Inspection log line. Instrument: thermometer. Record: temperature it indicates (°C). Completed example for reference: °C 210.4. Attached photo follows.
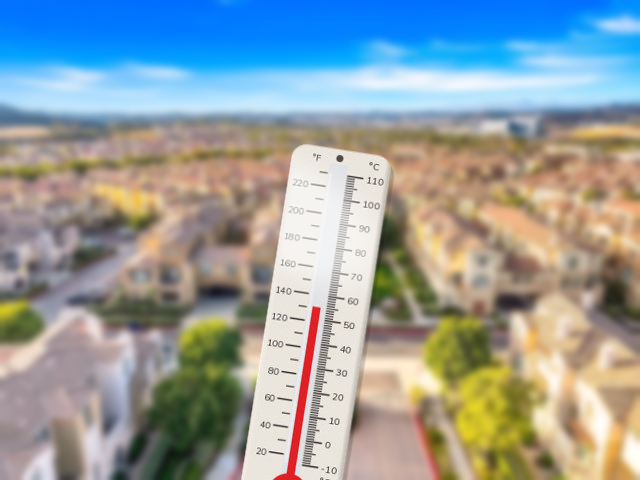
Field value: °C 55
